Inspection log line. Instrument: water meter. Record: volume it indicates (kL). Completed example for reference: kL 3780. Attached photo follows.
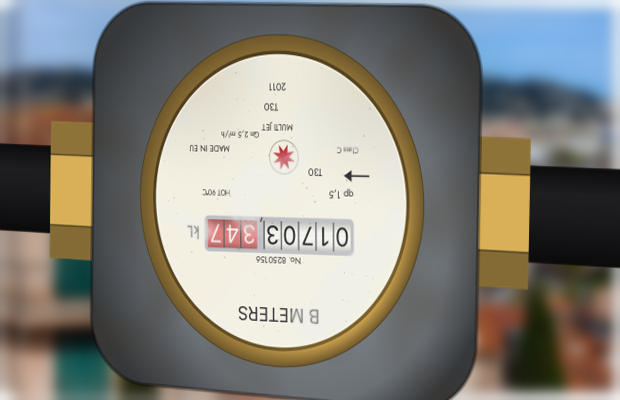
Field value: kL 1703.347
